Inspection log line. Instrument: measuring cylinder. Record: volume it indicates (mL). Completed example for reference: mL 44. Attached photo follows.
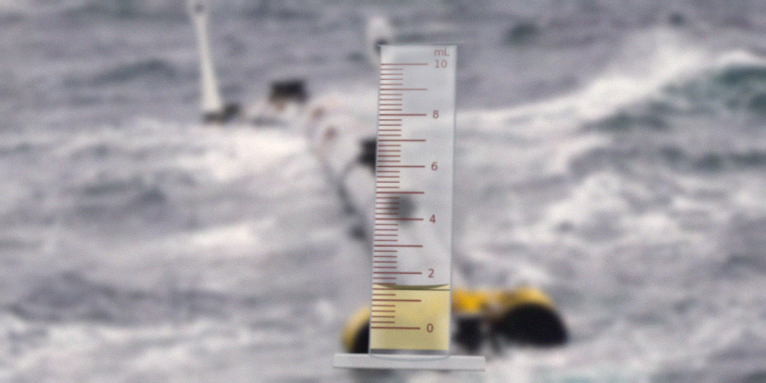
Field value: mL 1.4
